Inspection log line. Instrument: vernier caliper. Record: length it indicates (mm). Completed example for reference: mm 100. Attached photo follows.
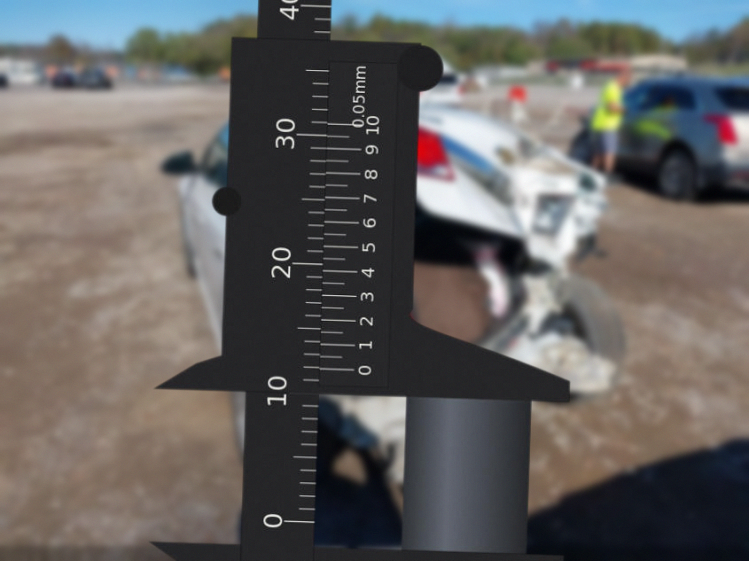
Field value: mm 11.9
